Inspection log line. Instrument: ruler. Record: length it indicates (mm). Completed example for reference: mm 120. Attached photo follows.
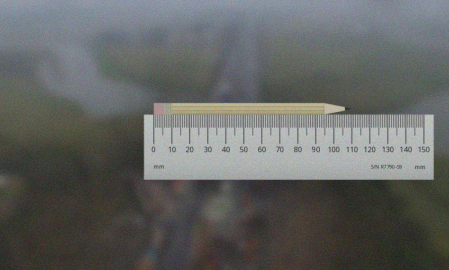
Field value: mm 110
